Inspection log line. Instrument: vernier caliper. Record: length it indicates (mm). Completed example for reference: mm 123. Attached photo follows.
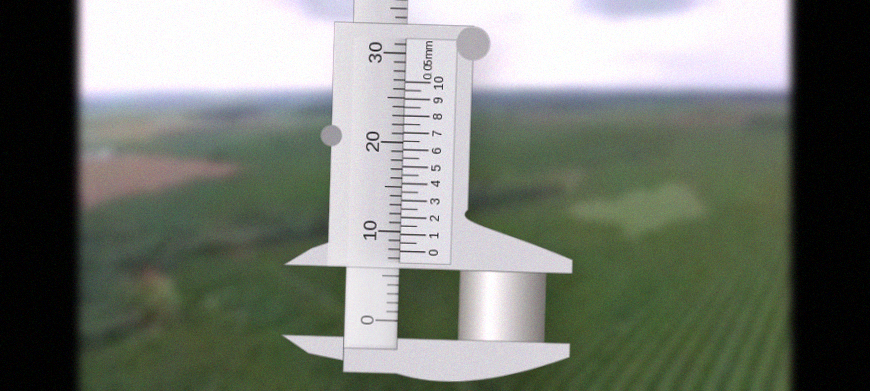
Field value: mm 7.8
